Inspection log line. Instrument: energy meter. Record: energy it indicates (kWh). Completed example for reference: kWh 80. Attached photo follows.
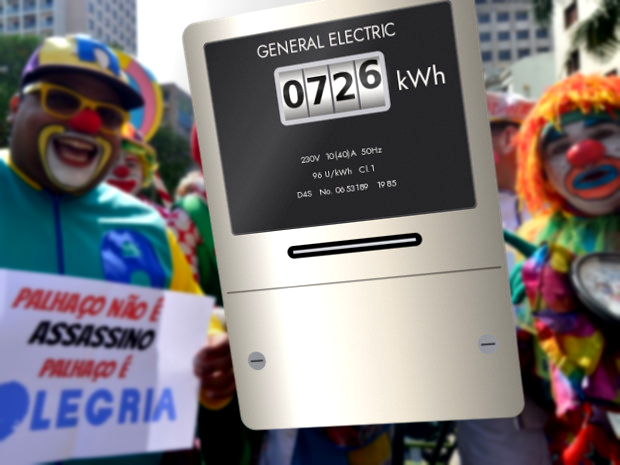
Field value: kWh 726
